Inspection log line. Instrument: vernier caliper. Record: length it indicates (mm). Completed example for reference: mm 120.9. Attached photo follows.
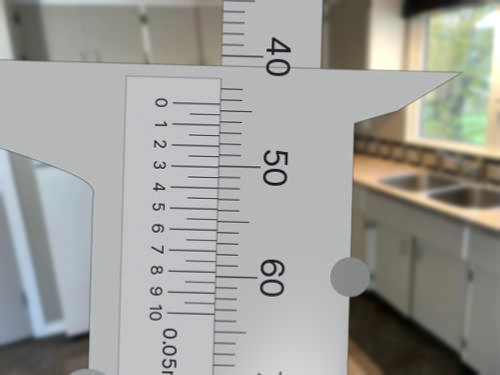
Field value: mm 44.4
